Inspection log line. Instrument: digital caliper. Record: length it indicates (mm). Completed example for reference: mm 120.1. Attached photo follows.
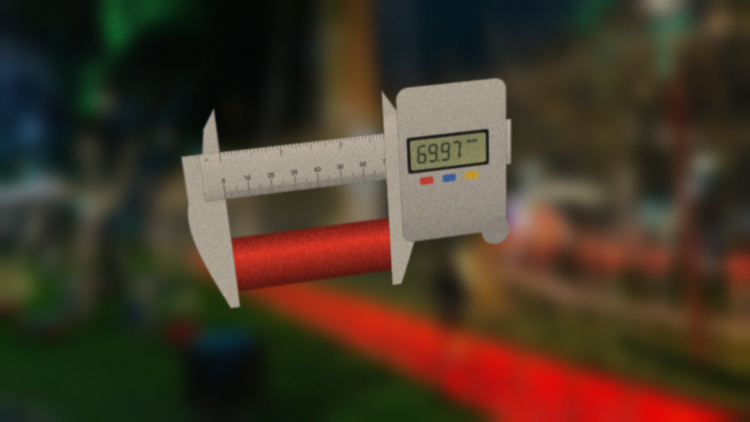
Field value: mm 69.97
